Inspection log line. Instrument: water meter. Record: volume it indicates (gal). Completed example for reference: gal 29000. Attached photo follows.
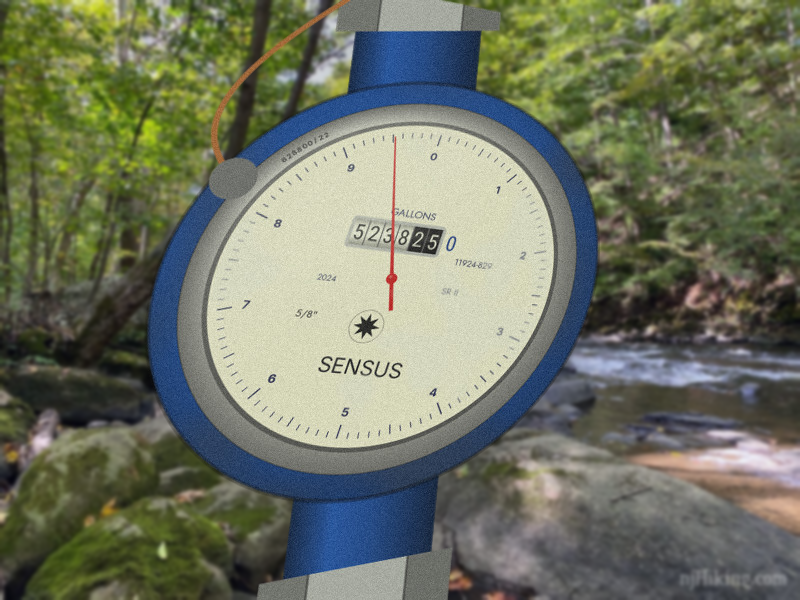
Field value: gal 5238249.5
